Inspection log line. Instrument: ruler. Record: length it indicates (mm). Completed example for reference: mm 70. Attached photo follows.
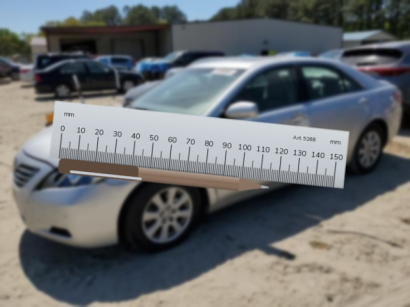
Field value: mm 115
